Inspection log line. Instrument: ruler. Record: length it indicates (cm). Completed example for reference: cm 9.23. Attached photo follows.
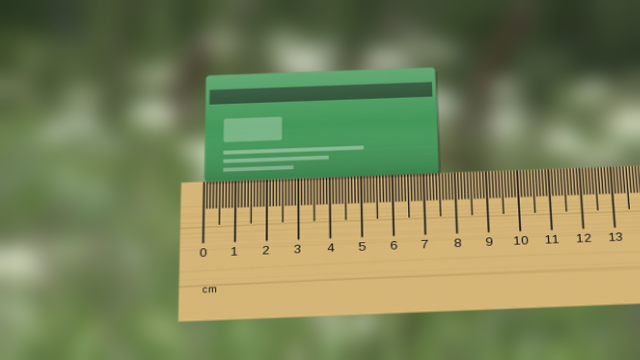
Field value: cm 7.5
